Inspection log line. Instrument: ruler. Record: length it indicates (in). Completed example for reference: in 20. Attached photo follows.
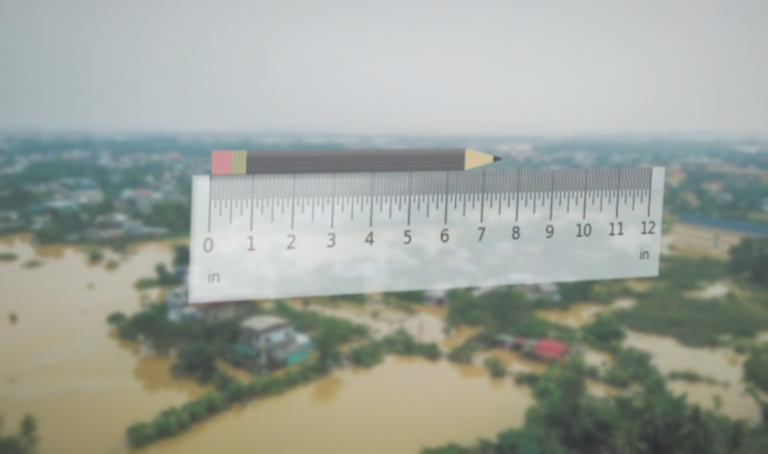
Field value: in 7.5
